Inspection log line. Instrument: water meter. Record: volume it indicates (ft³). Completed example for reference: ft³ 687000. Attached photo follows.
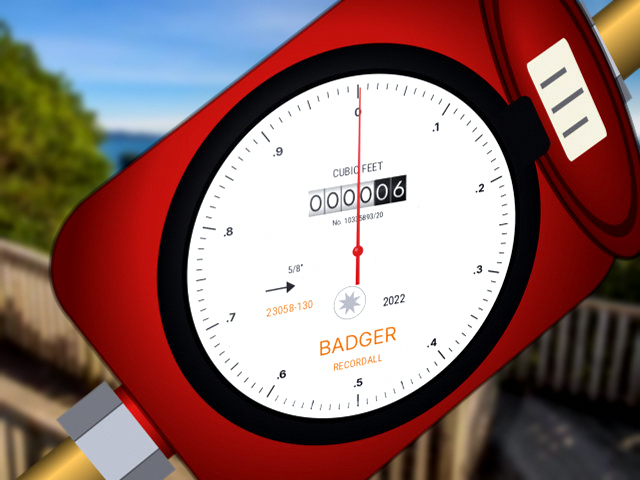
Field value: ft³ 6.00
